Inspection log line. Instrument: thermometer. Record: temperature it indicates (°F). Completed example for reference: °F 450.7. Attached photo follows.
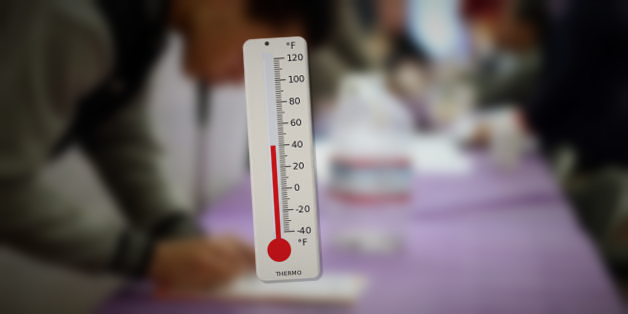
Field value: °F 40
